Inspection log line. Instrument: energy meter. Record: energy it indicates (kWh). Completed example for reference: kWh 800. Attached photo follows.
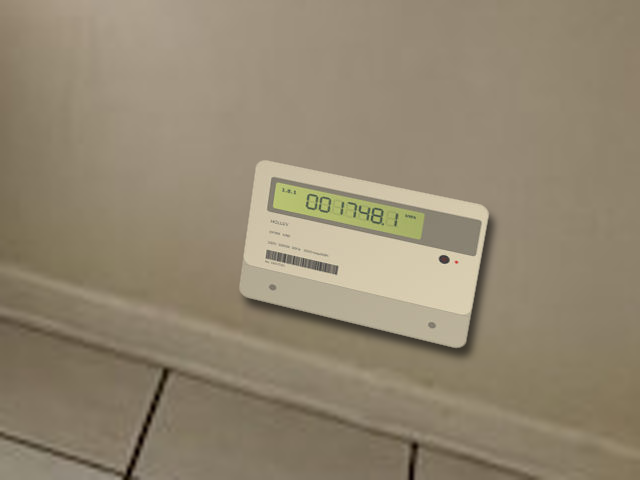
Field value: kWh 1748.1
